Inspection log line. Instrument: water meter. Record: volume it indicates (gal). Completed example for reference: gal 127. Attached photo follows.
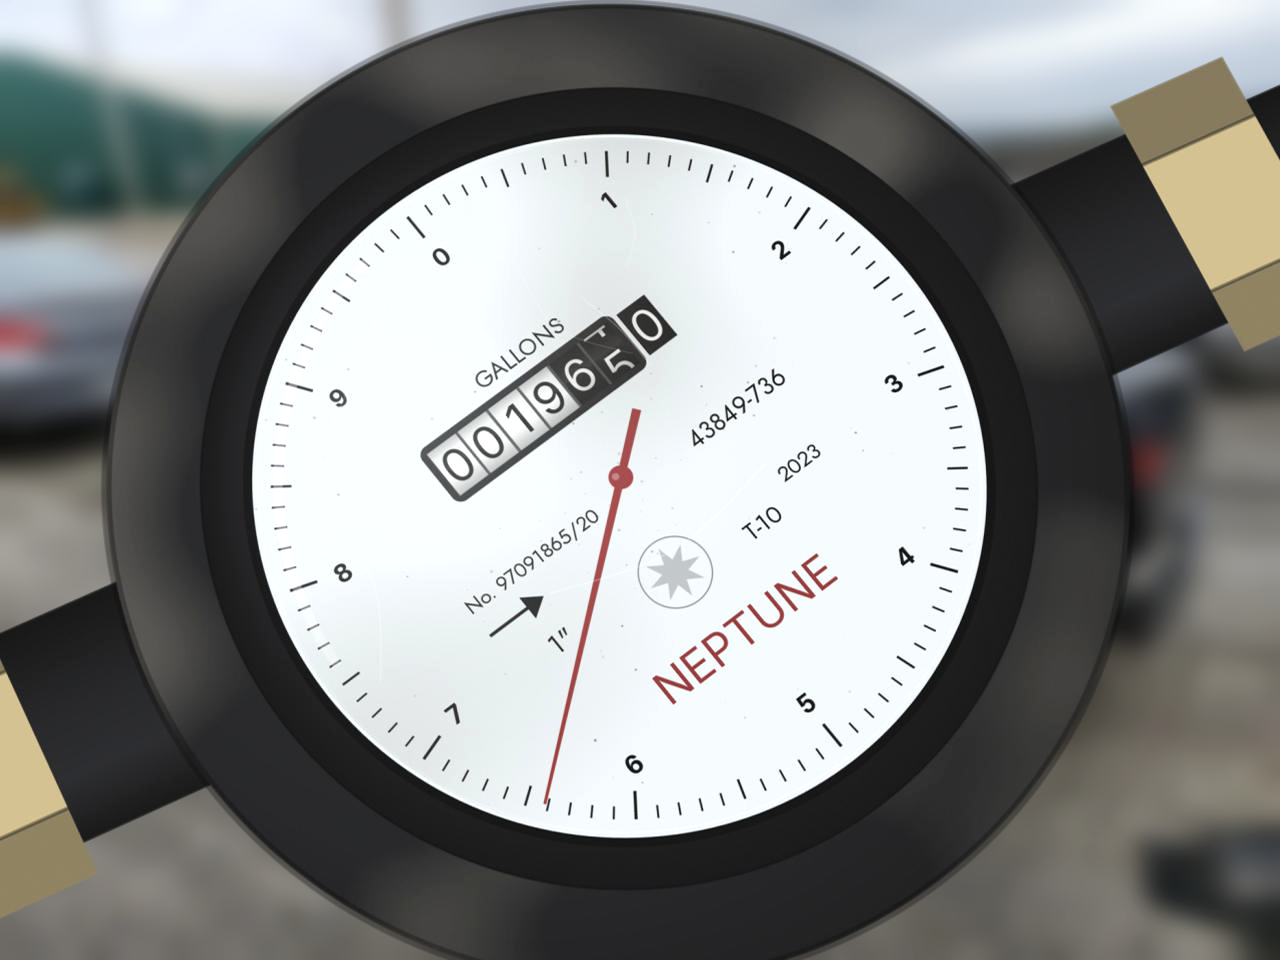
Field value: gal 19646.4
